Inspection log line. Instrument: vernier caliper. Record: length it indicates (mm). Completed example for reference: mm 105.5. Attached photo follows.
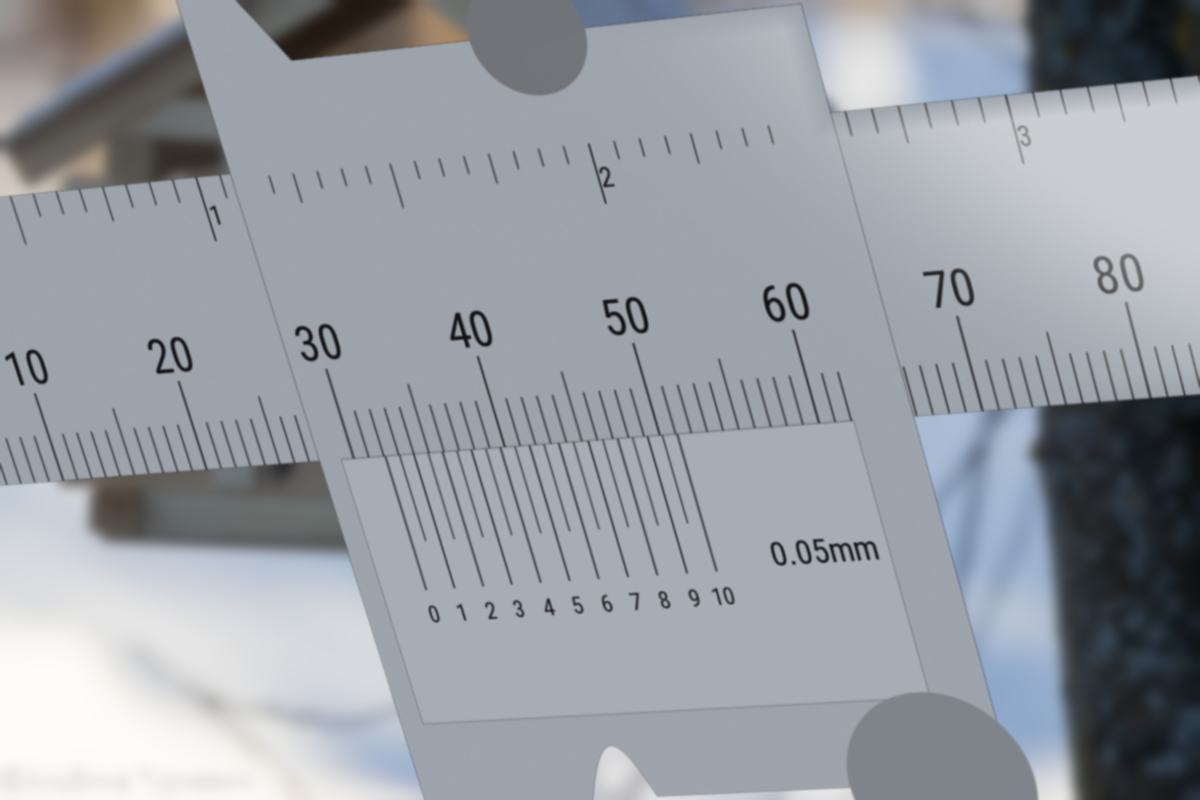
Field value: mm 32.1
